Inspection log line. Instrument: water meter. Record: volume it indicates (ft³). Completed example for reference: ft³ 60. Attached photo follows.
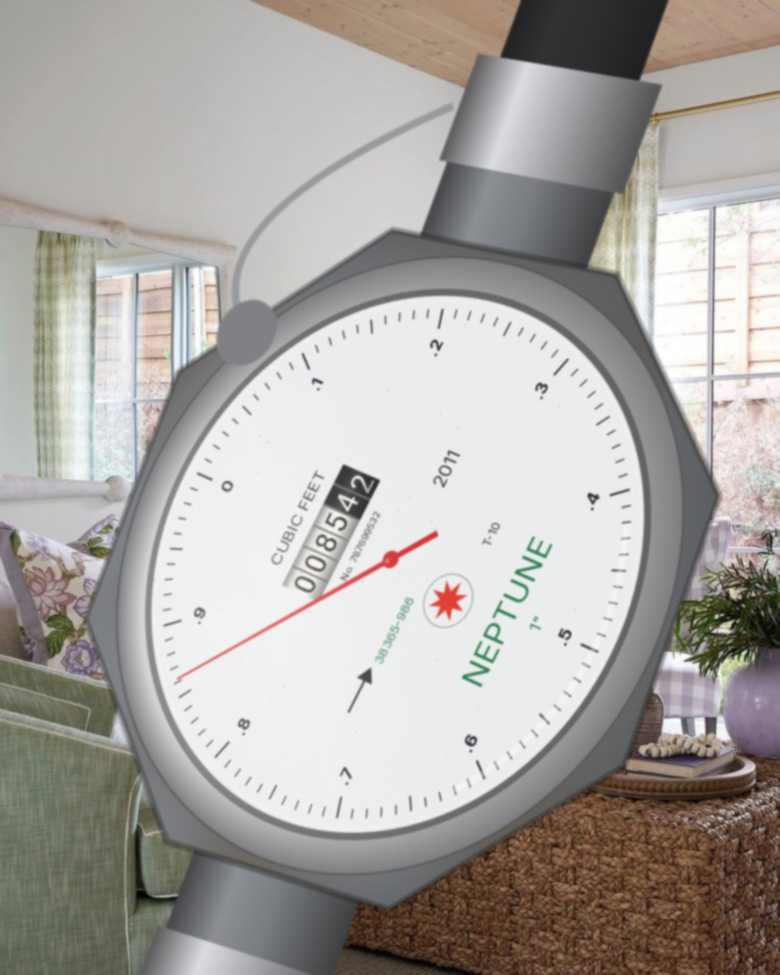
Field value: ft³ 8541.86
